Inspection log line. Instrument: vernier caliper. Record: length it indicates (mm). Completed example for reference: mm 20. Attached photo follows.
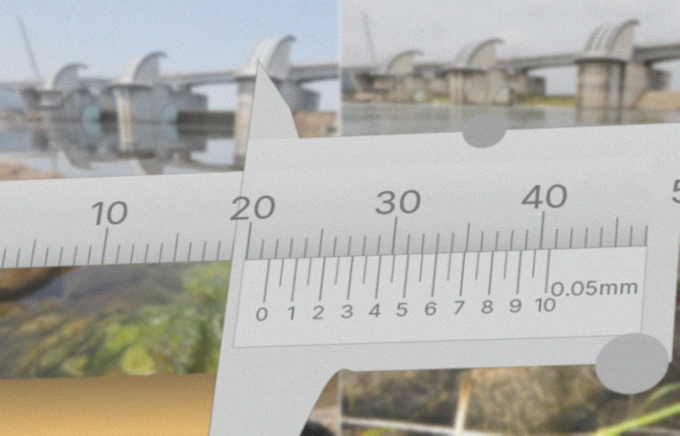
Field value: mm 21.6
